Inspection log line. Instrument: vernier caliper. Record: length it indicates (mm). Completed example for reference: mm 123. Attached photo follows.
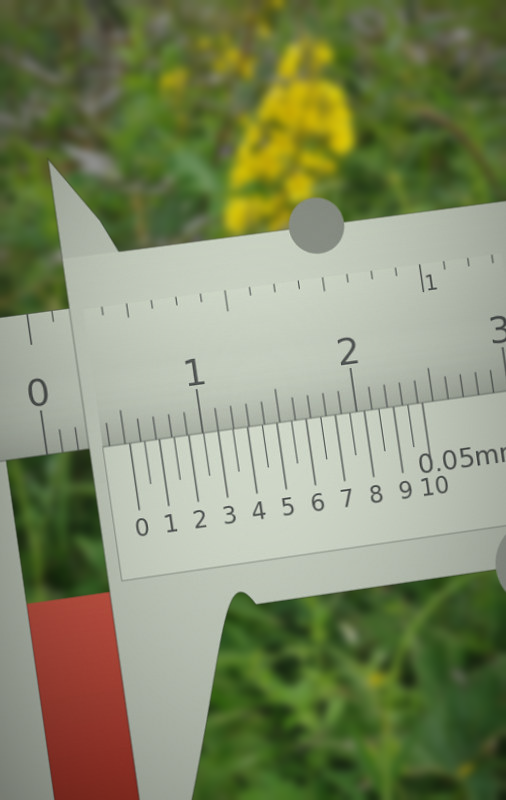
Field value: mm 5.3
